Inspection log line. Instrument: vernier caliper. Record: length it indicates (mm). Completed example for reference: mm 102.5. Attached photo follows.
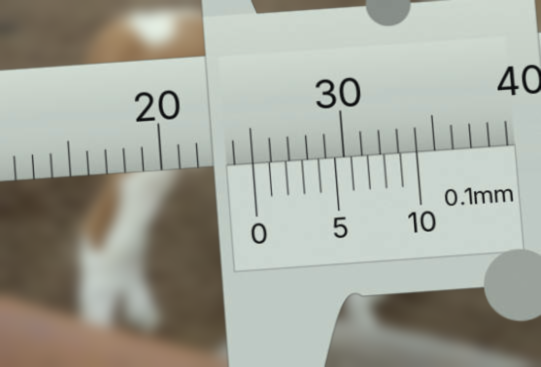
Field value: mm 25.0
